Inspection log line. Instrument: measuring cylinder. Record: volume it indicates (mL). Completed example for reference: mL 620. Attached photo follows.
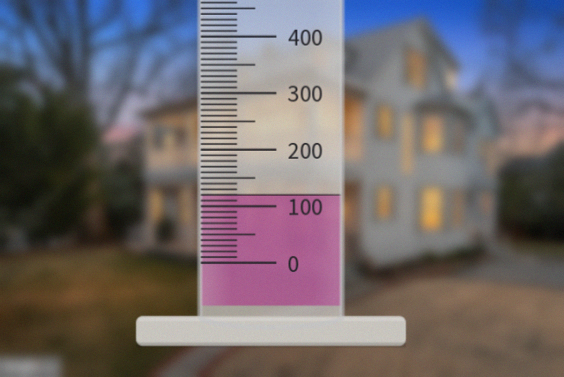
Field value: mL 120
